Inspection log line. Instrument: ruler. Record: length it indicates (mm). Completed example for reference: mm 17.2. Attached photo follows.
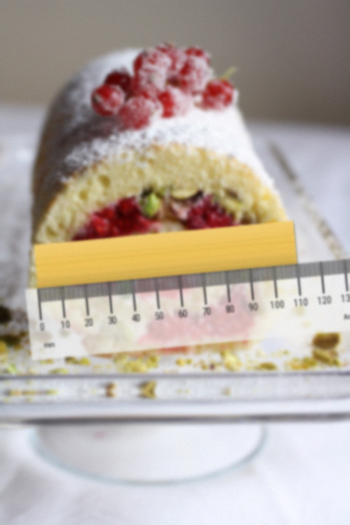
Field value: mm 110
